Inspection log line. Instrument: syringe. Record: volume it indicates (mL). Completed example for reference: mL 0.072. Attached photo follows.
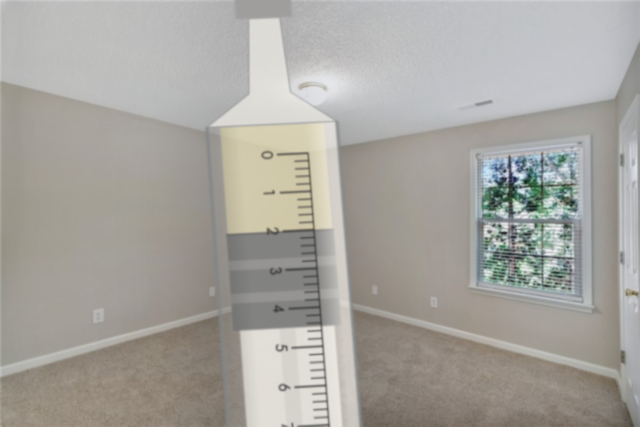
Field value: mL 2
